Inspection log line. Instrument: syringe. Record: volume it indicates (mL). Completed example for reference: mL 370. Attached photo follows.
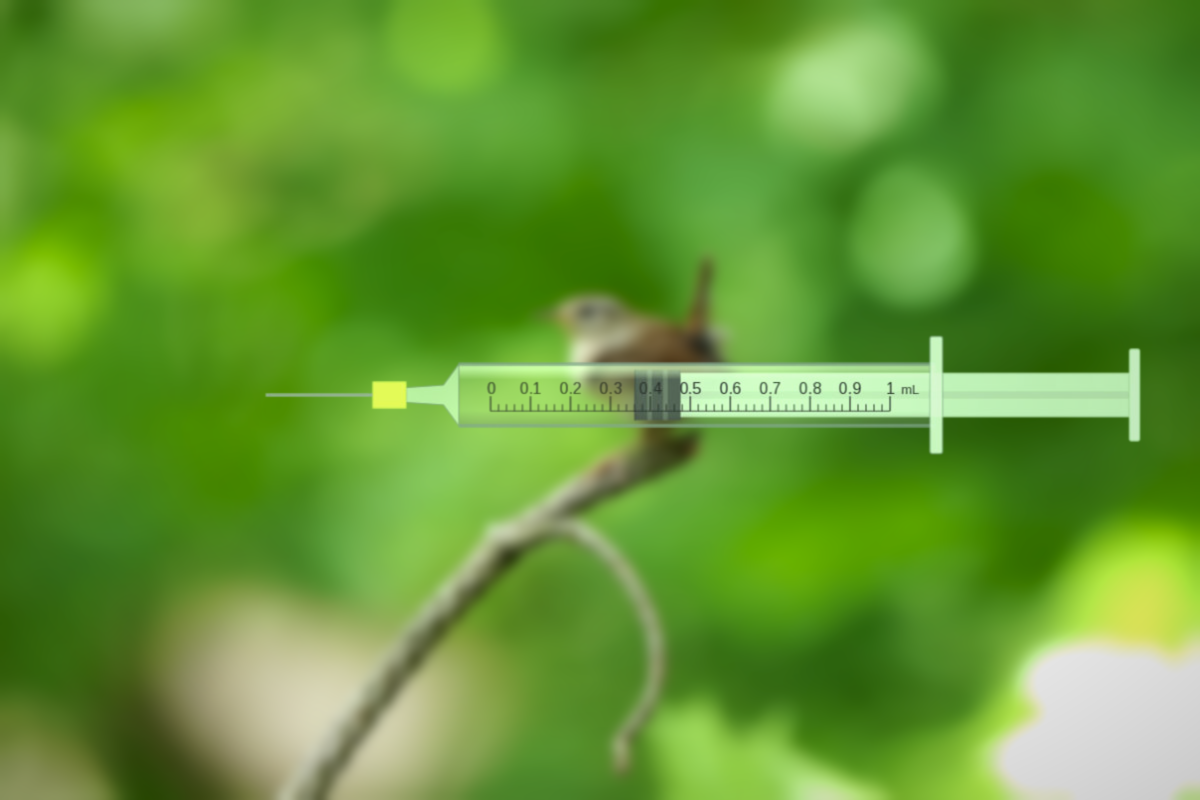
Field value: mL 0.36
